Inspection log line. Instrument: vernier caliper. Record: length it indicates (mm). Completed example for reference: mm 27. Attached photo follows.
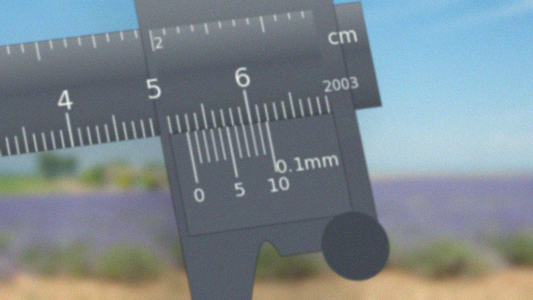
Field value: mm 52.8
